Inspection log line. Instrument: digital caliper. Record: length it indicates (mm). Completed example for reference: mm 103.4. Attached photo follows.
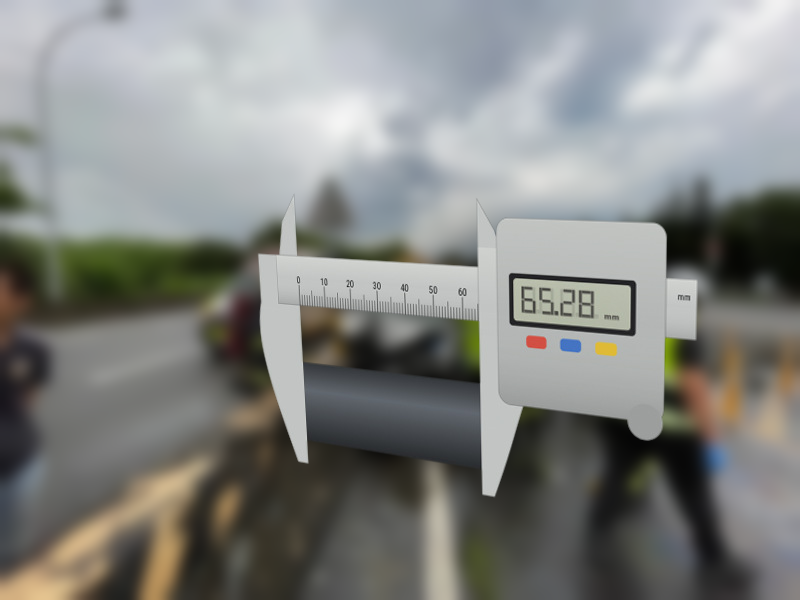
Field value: mm 65.28
